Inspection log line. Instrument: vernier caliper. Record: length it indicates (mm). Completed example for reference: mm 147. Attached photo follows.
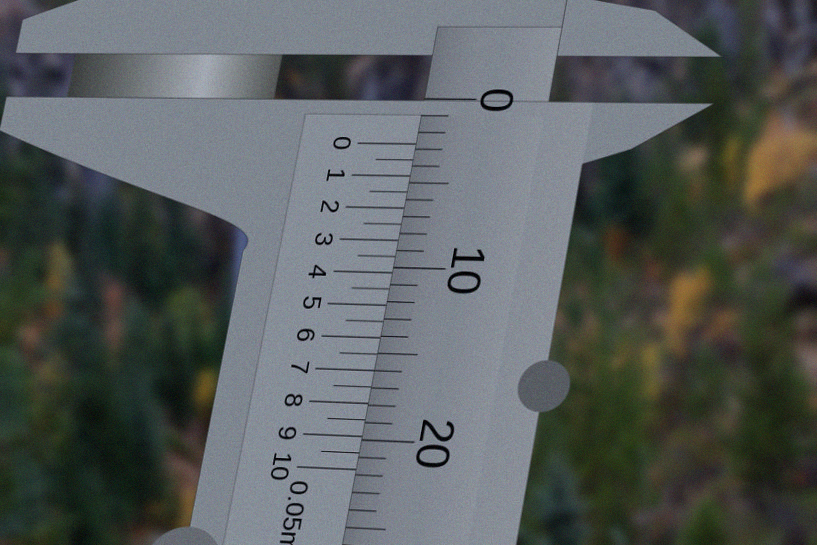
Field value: mm 2.7
